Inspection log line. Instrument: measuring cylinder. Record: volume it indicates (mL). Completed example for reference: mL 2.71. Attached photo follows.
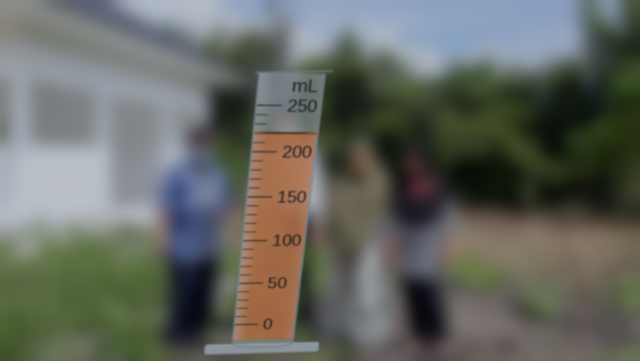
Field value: mL 220
